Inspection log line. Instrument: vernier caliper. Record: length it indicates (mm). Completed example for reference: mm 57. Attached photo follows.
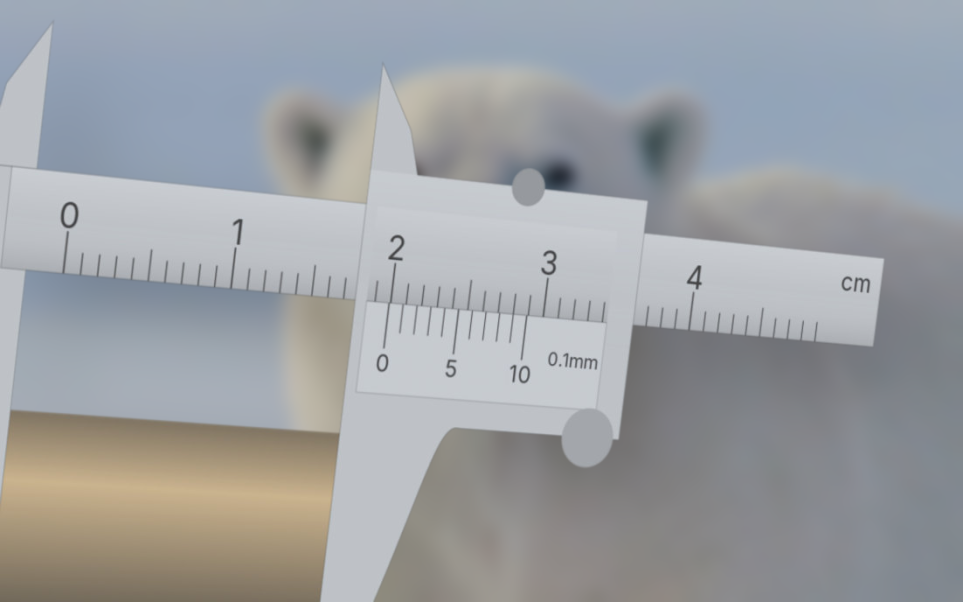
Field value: mm 19.9
